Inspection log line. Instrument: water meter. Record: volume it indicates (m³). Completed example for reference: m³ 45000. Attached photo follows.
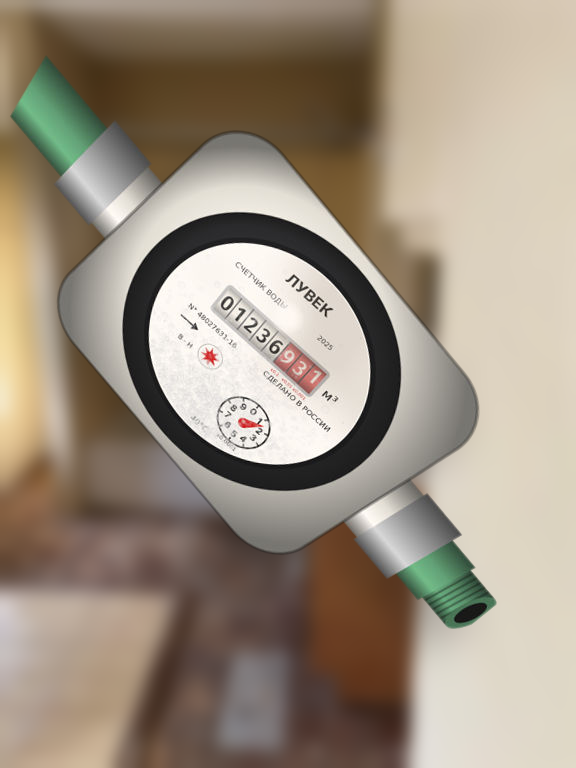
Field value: m³ 1236.9311
